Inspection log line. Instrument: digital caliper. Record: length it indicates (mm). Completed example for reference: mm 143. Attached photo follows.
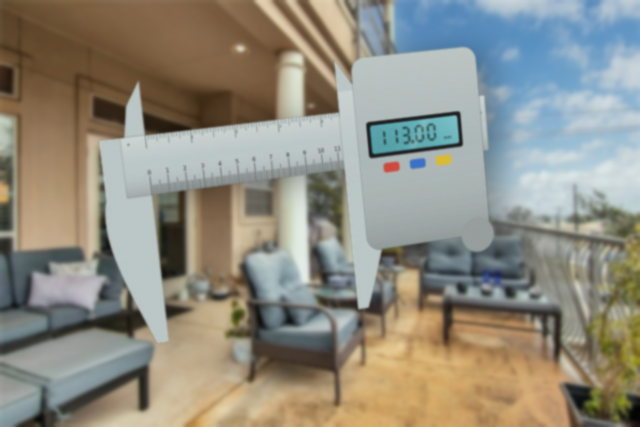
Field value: mm 113.00
